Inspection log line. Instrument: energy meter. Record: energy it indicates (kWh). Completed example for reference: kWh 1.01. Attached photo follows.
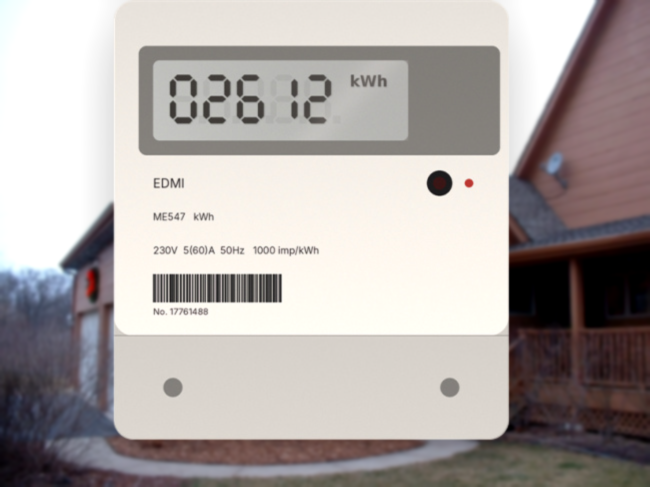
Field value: kWh 2612
